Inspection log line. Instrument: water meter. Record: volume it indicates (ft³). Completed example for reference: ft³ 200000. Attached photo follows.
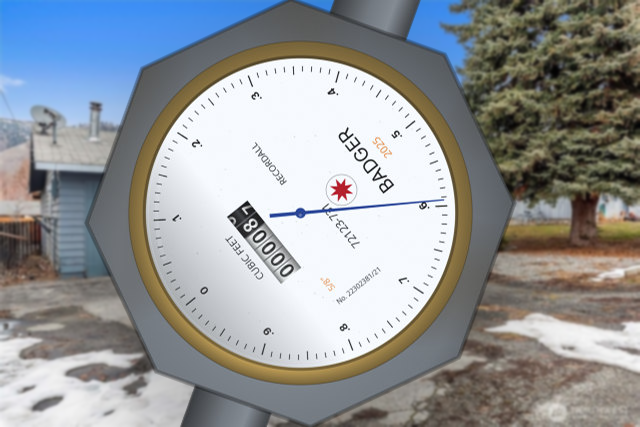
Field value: ft³ 86.59
